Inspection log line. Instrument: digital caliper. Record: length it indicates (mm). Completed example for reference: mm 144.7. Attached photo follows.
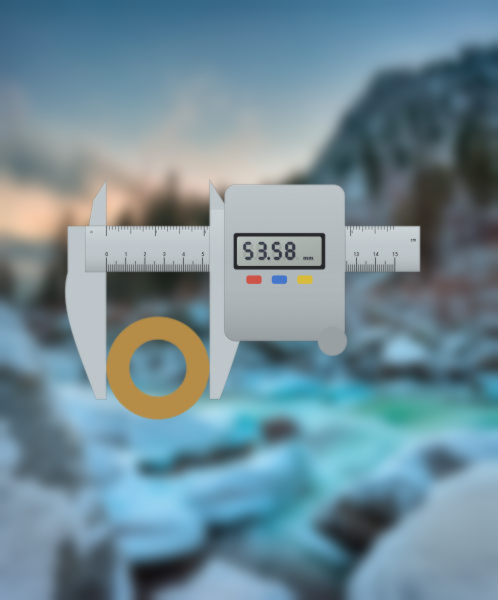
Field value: mm 53.58
